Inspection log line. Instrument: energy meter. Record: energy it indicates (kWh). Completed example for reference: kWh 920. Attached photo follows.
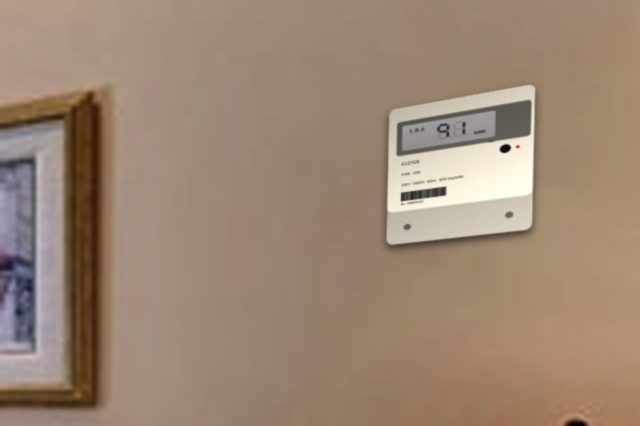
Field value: kWh 91
